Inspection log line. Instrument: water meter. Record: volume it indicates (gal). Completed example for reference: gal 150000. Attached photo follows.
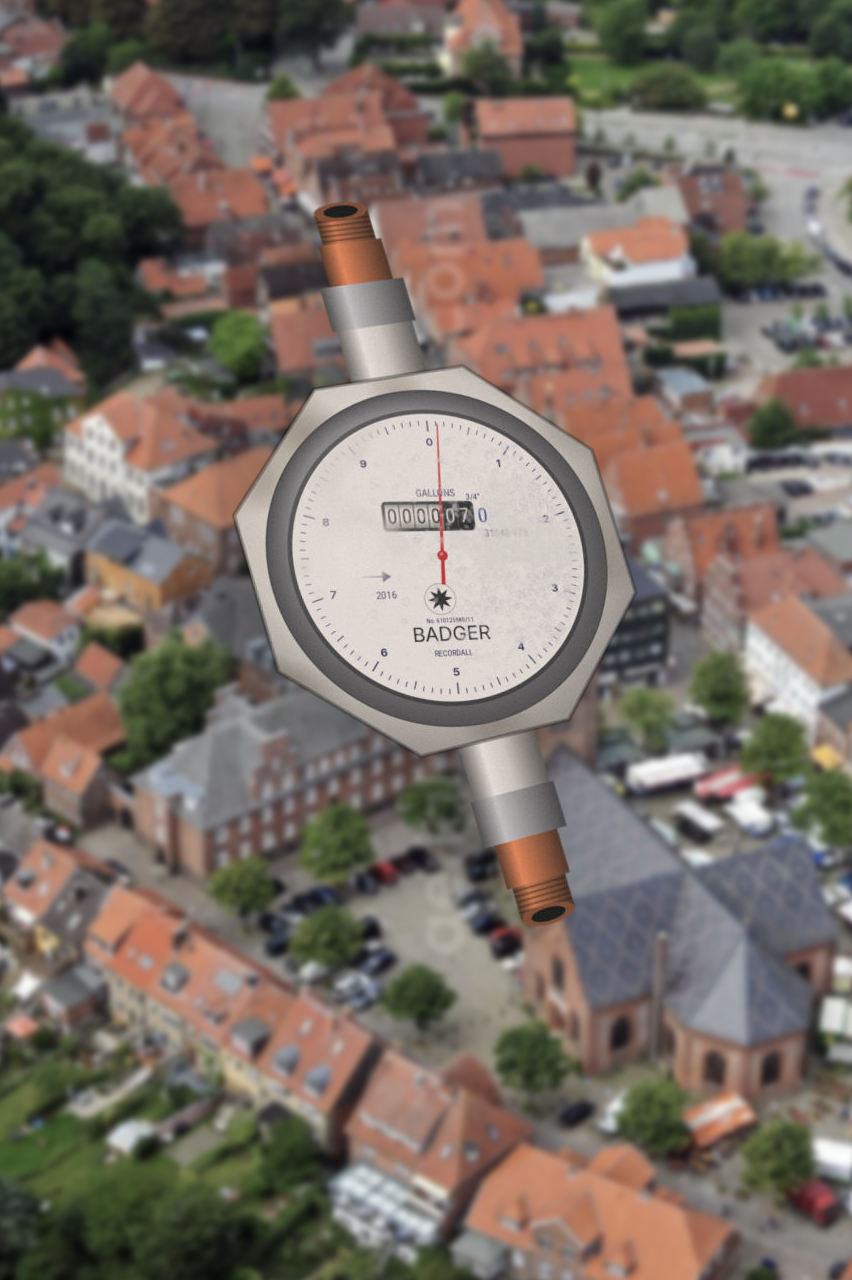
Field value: gal 70.1
